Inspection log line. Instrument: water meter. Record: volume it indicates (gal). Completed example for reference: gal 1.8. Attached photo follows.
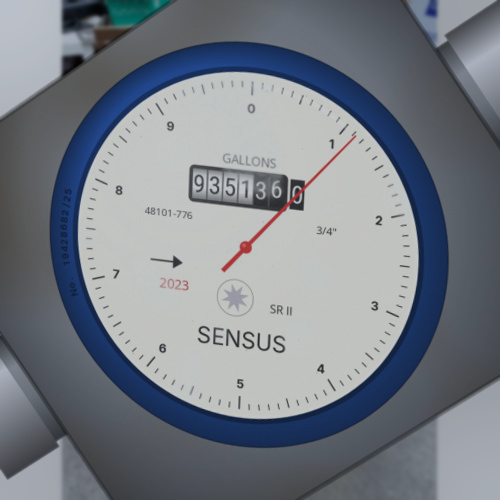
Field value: gal 9351361.1
